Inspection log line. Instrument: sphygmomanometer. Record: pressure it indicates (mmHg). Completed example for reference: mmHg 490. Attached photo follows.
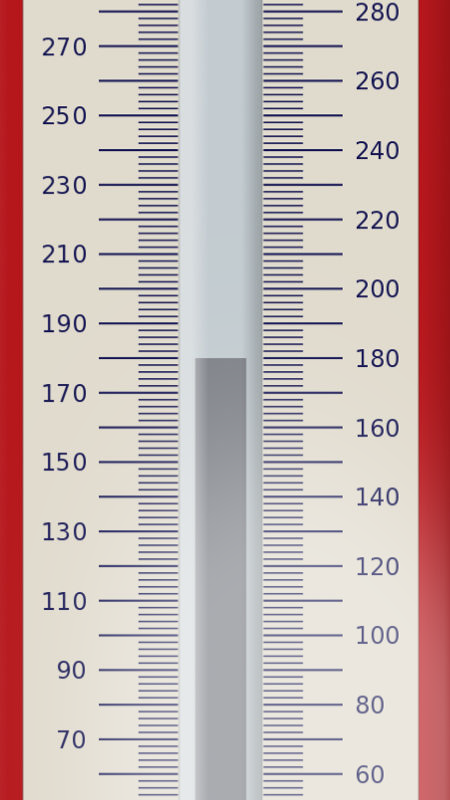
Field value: mmHg 180
